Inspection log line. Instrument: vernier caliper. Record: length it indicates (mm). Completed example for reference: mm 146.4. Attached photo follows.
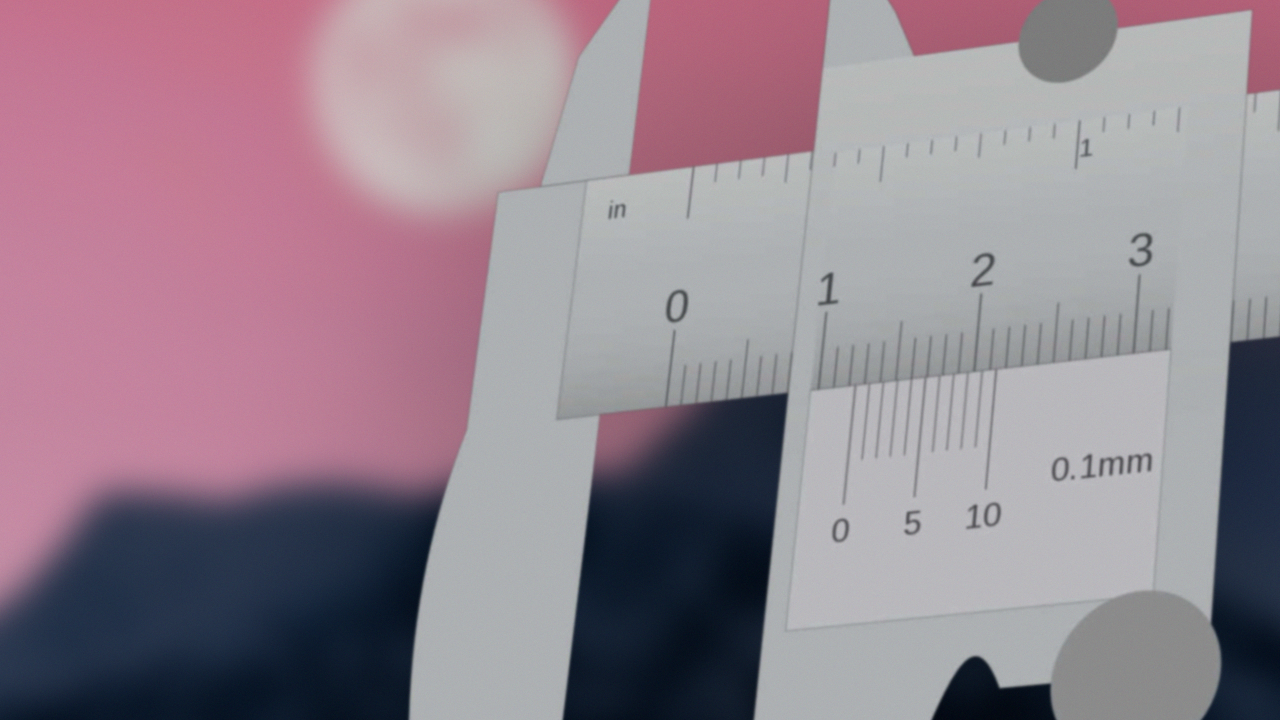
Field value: mm 12.4
